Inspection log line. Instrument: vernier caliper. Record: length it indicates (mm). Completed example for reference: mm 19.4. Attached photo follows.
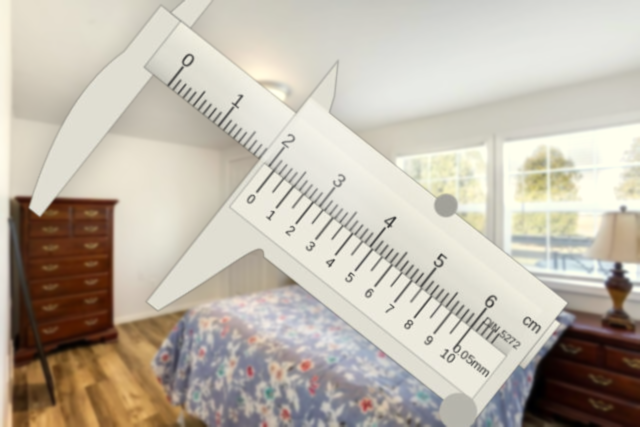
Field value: mm 21.0
